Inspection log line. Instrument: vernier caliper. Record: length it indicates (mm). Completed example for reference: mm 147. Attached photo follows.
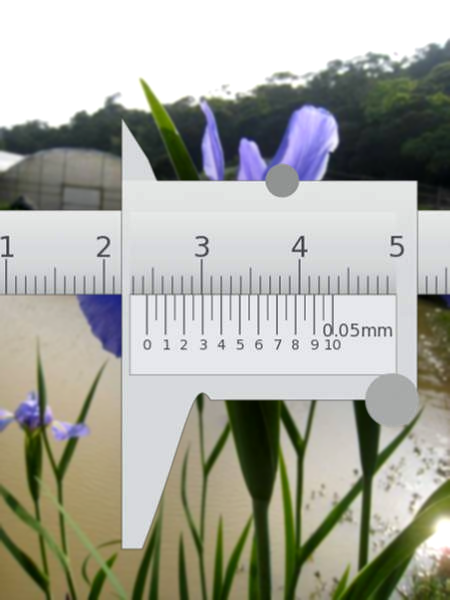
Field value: mm 24.4
